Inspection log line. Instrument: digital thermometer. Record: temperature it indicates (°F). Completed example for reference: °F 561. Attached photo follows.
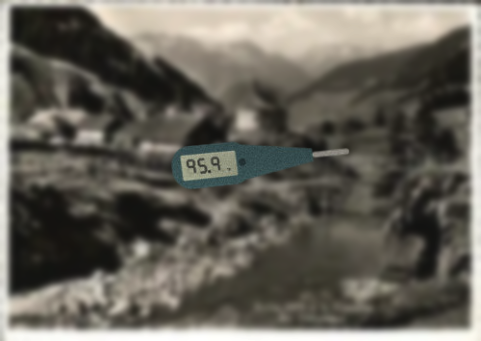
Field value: °F 95.9
